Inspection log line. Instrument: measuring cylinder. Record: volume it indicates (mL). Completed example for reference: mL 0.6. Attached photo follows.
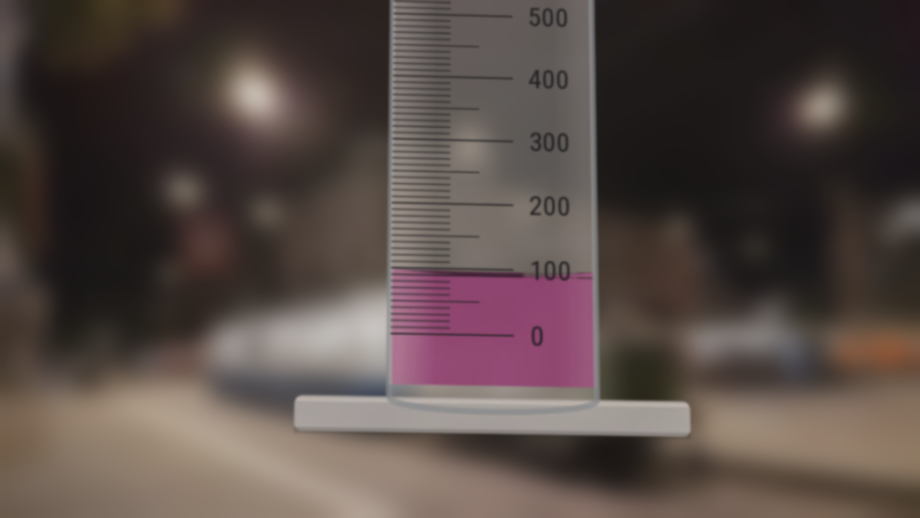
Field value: mL 90
